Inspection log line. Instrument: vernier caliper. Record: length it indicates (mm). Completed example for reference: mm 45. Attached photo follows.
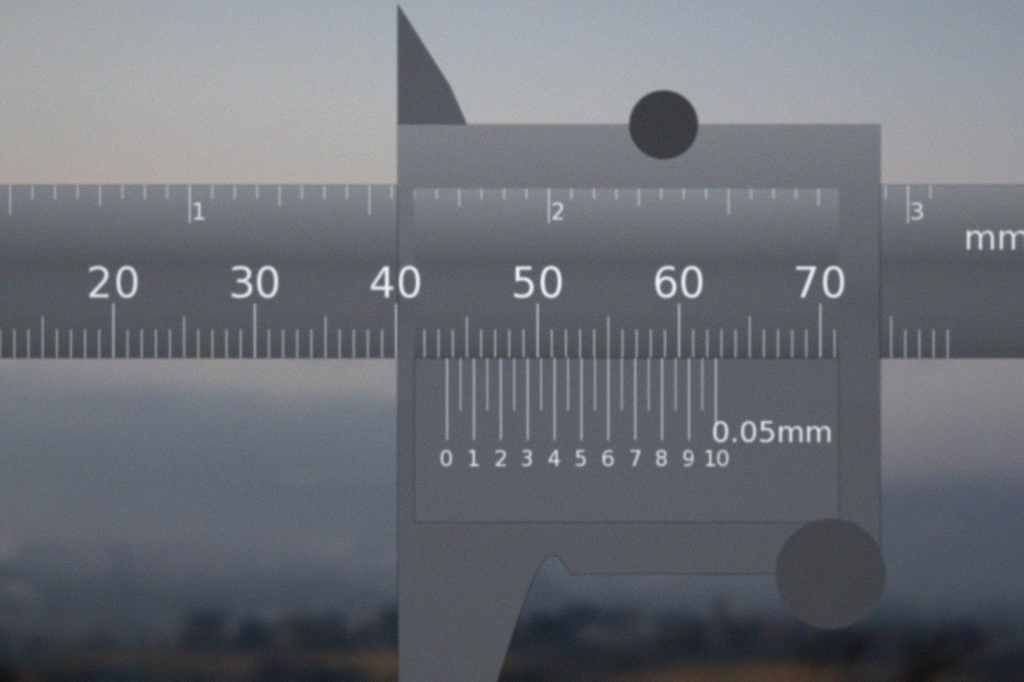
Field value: mm 43.6
